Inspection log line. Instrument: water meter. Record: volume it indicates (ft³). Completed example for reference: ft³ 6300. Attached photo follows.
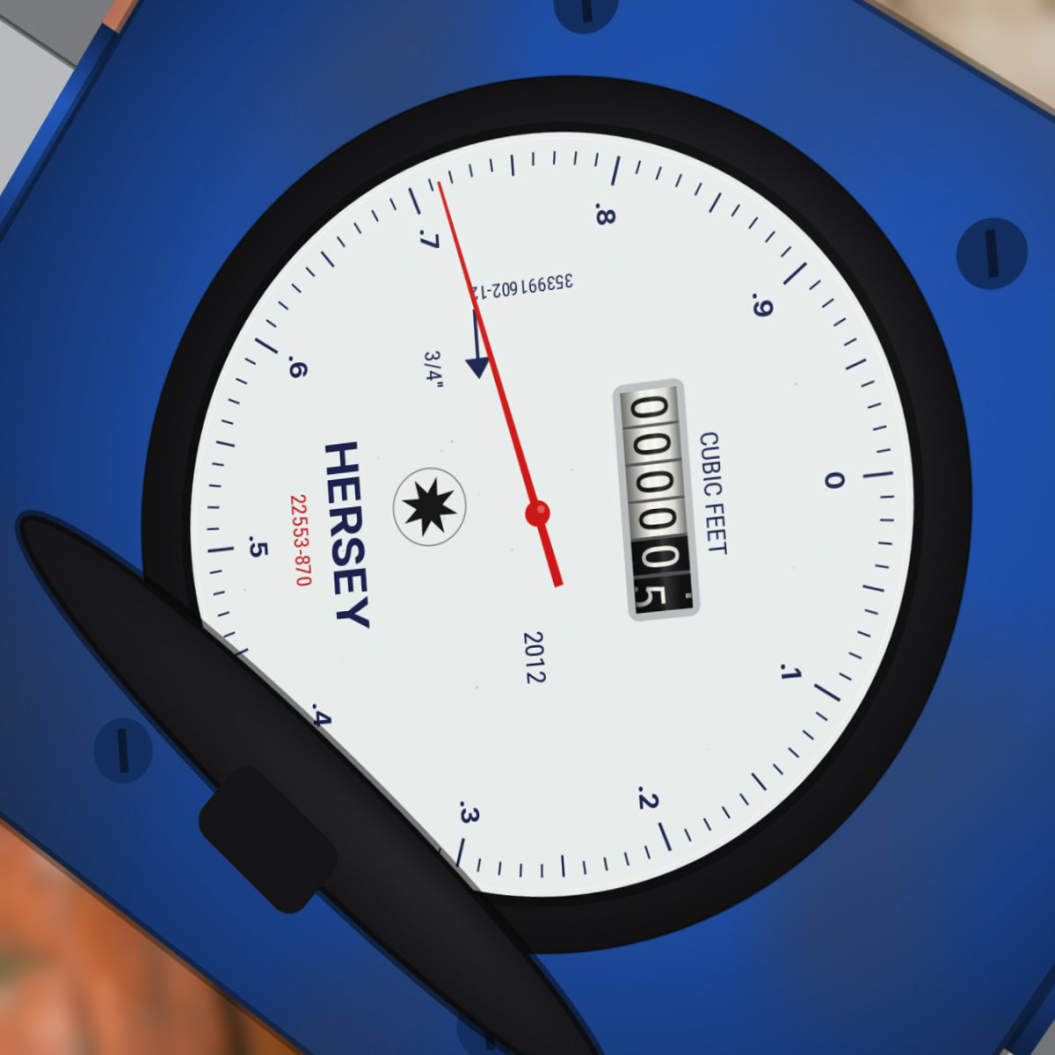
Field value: ft³ 4.71
